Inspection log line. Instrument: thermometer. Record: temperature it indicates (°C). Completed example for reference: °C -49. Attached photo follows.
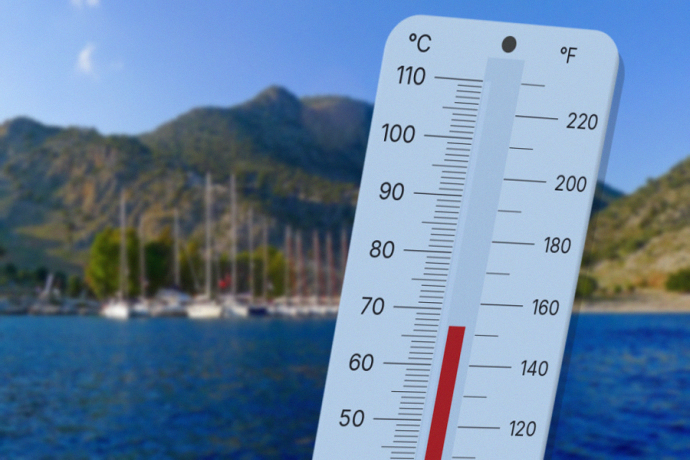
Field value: °C 67
